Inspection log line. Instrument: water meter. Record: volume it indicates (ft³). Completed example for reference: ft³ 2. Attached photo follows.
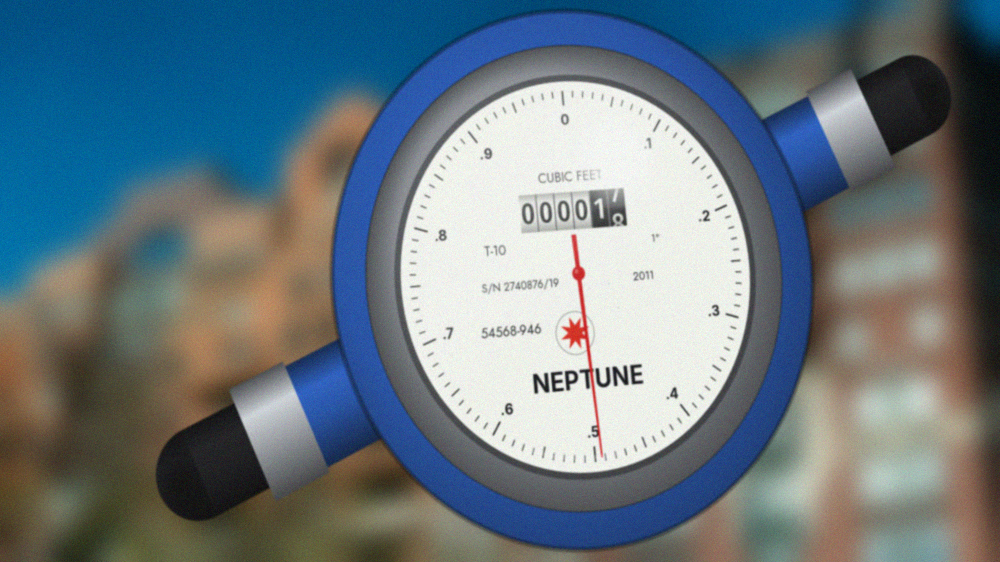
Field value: ft³ 17.49
